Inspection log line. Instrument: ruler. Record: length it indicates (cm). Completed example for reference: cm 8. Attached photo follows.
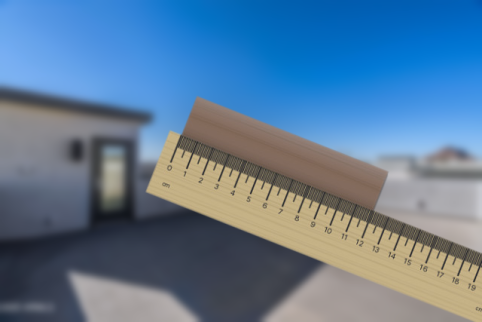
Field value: cm 12
